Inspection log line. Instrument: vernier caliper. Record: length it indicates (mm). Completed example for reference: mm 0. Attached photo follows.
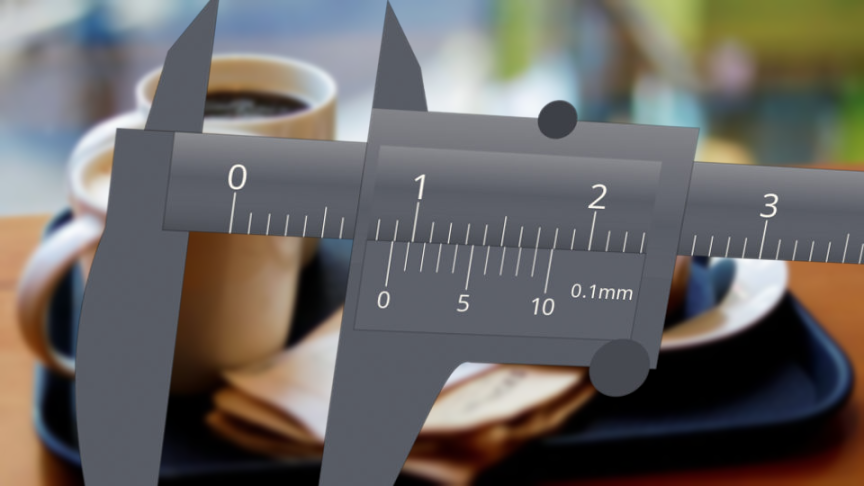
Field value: mm 8.9
